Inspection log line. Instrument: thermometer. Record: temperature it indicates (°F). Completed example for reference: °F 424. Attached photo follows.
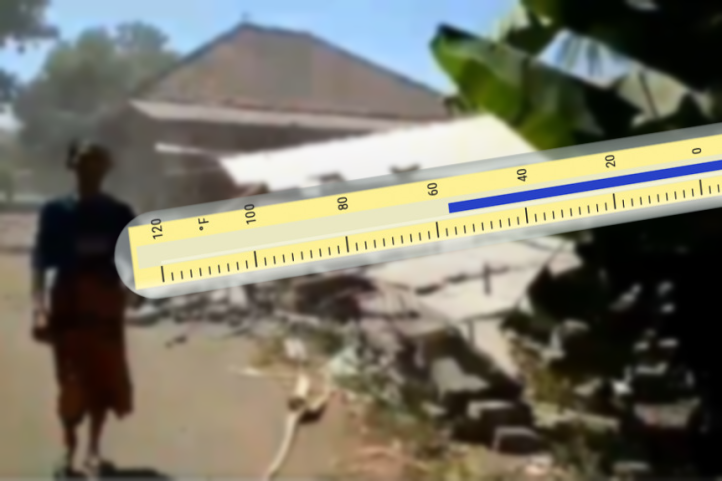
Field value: °F 57
